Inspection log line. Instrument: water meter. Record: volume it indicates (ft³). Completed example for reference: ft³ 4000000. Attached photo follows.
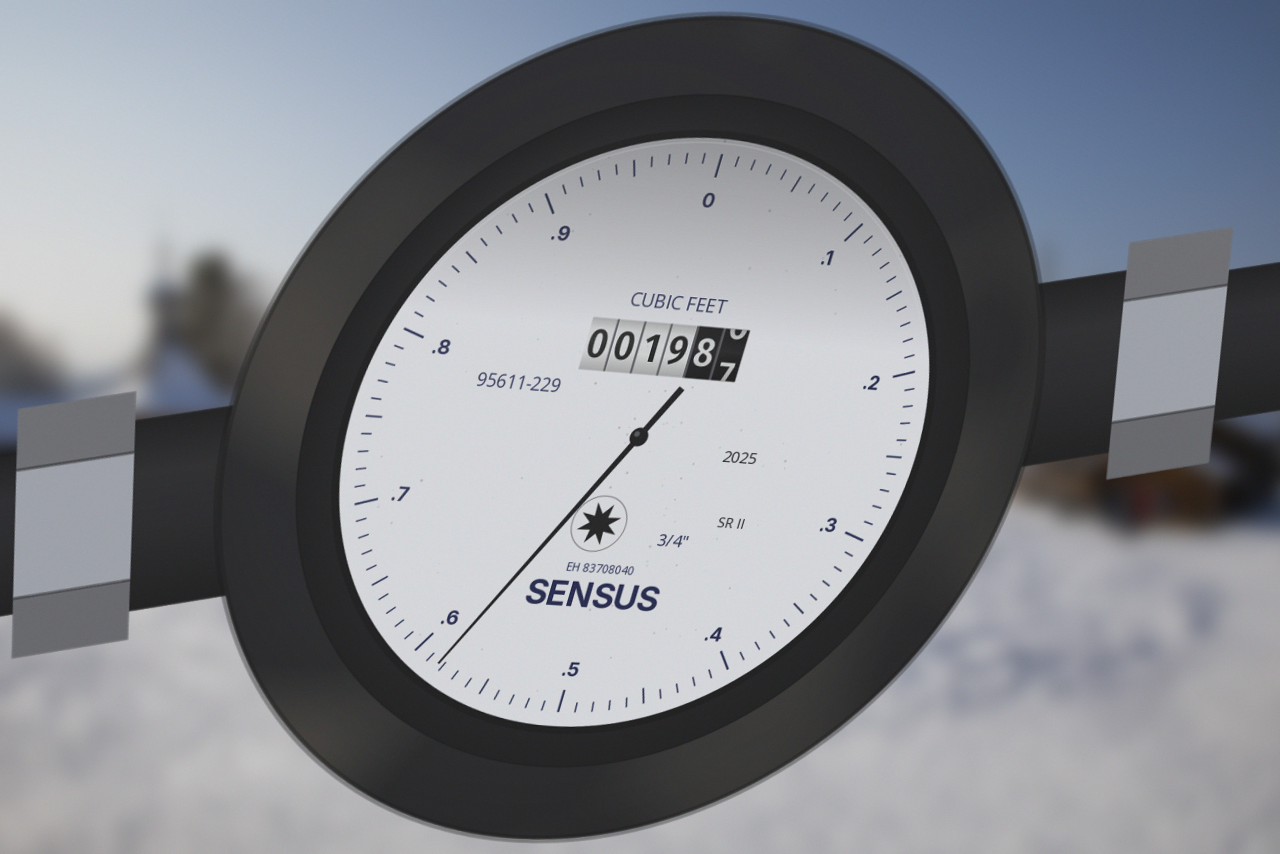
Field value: ft³ 1986.58
